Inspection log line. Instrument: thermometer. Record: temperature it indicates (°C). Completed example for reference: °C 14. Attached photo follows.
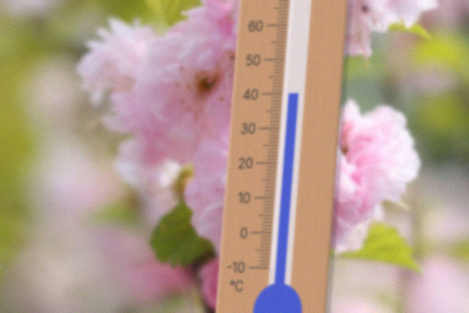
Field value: °C 40
